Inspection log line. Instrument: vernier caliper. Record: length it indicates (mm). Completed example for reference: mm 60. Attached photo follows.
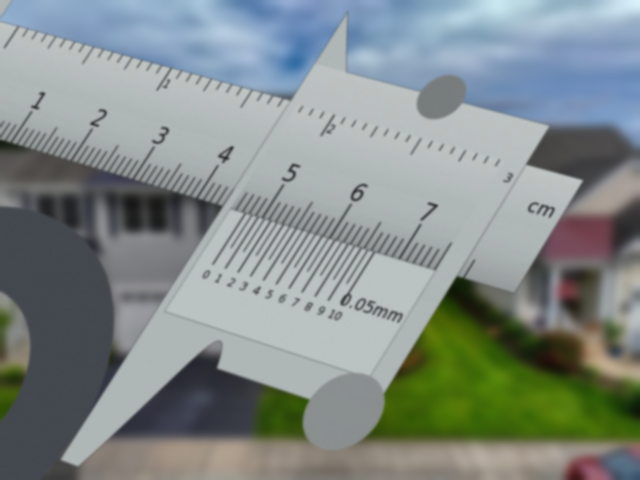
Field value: mm 47.5
